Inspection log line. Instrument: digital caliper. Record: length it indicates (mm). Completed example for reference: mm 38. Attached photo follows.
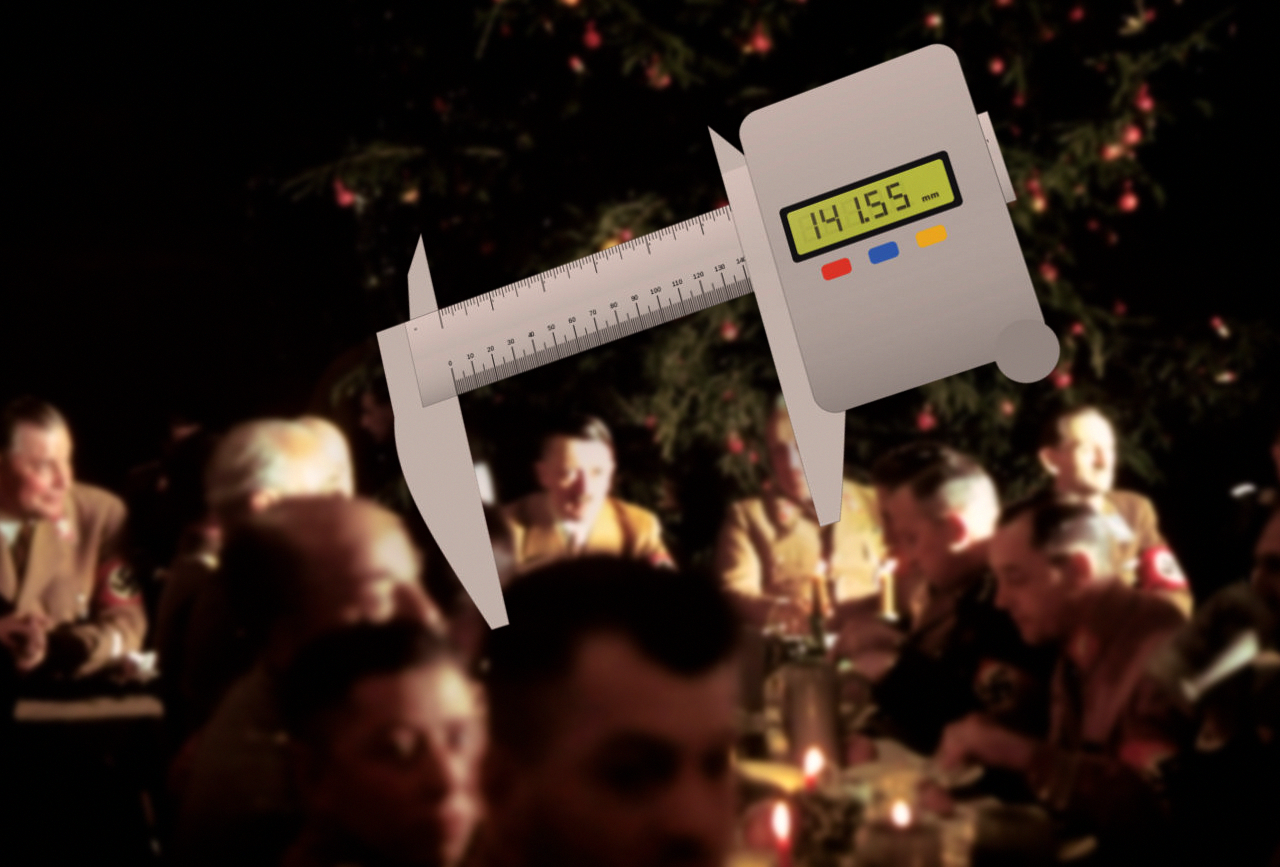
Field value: mm 141.55
